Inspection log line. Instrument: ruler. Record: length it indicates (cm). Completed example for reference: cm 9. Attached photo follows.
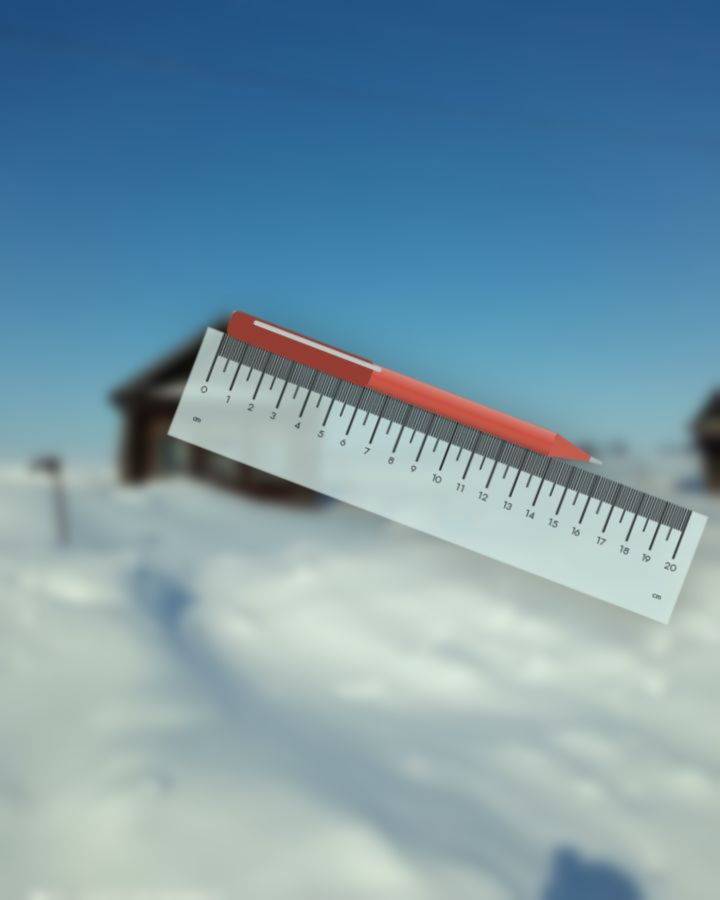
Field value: cm 16
